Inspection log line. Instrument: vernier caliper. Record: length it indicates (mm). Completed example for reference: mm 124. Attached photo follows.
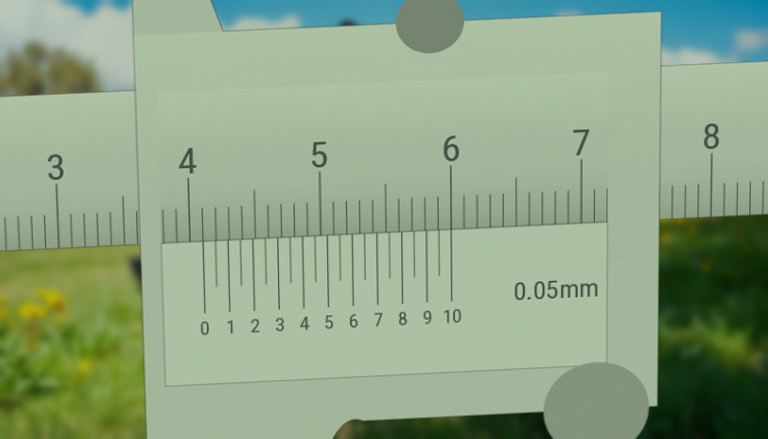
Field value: mm 41.0
